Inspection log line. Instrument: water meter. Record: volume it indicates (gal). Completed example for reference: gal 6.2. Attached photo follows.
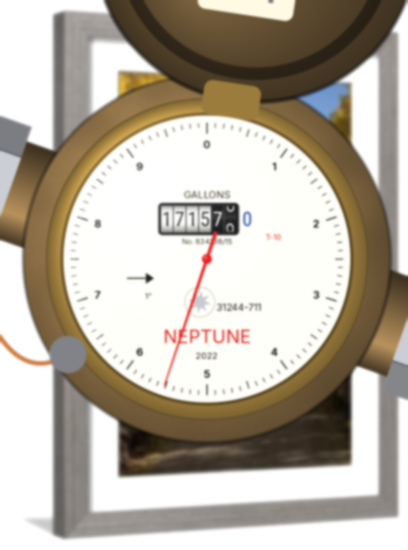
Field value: gal 1715785.5
